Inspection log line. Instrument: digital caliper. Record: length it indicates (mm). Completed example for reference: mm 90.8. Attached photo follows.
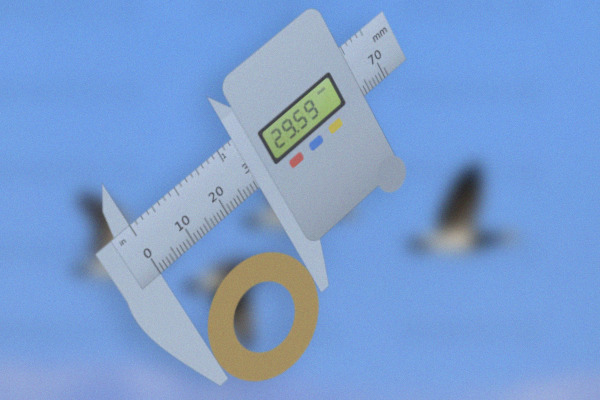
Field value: mm 29.59
